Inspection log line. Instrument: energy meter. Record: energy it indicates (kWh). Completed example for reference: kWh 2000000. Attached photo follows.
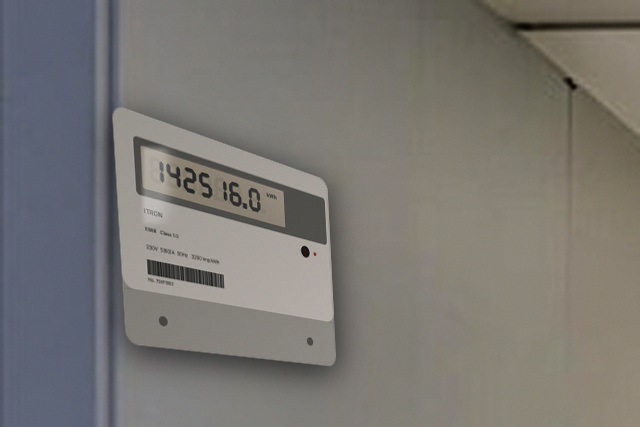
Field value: kWh 142516.0
